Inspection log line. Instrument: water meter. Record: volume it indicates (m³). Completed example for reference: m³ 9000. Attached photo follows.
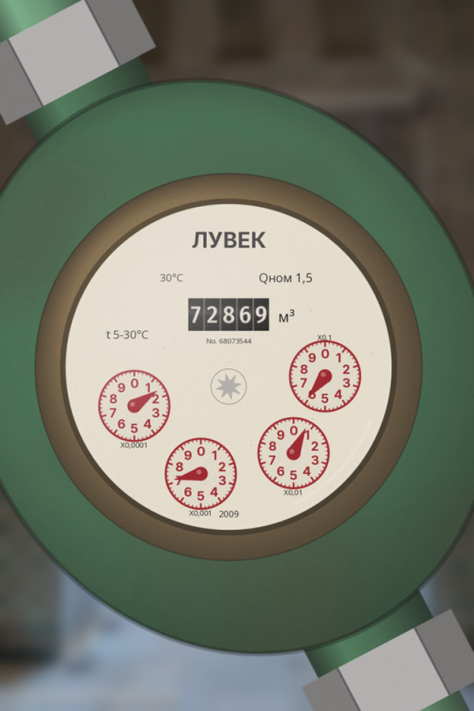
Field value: m³ 72869.6071
